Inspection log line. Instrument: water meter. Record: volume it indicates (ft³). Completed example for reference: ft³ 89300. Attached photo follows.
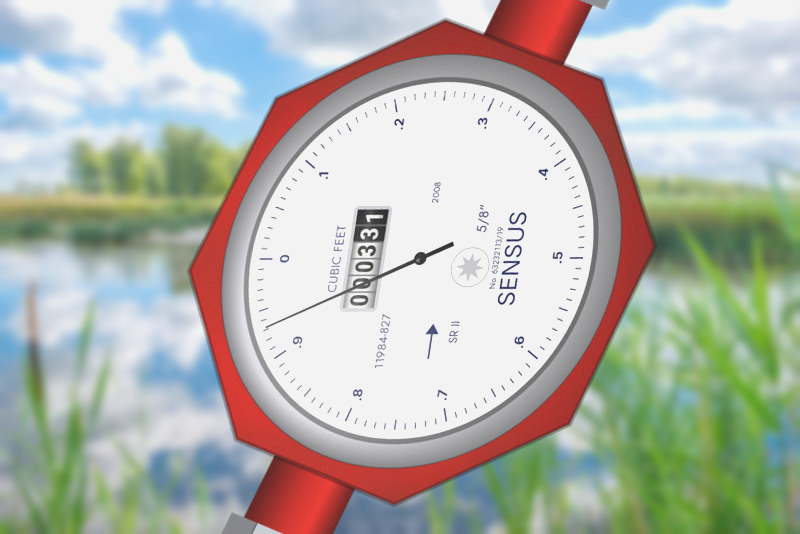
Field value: ft³ 330.93
